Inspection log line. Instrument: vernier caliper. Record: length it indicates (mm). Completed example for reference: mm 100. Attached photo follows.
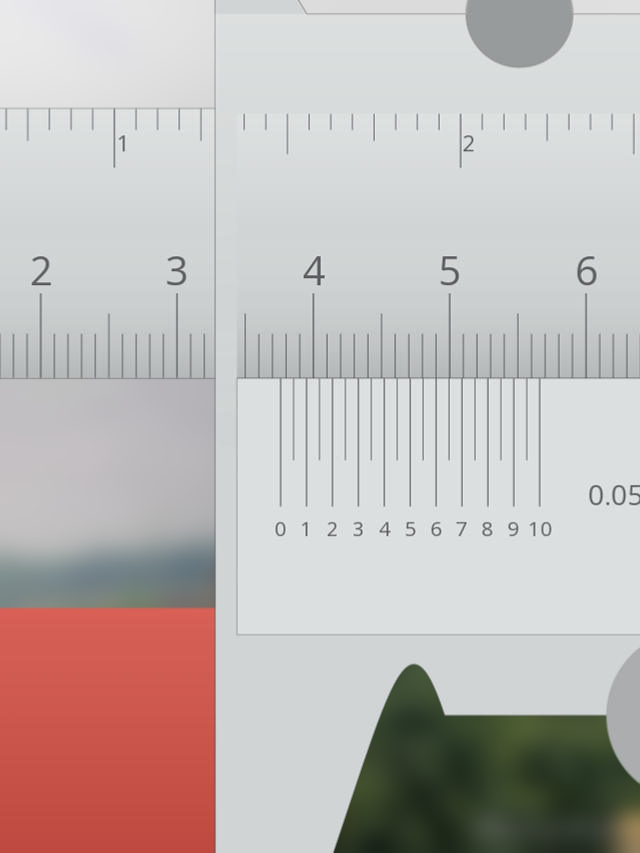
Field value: mm 37.6
